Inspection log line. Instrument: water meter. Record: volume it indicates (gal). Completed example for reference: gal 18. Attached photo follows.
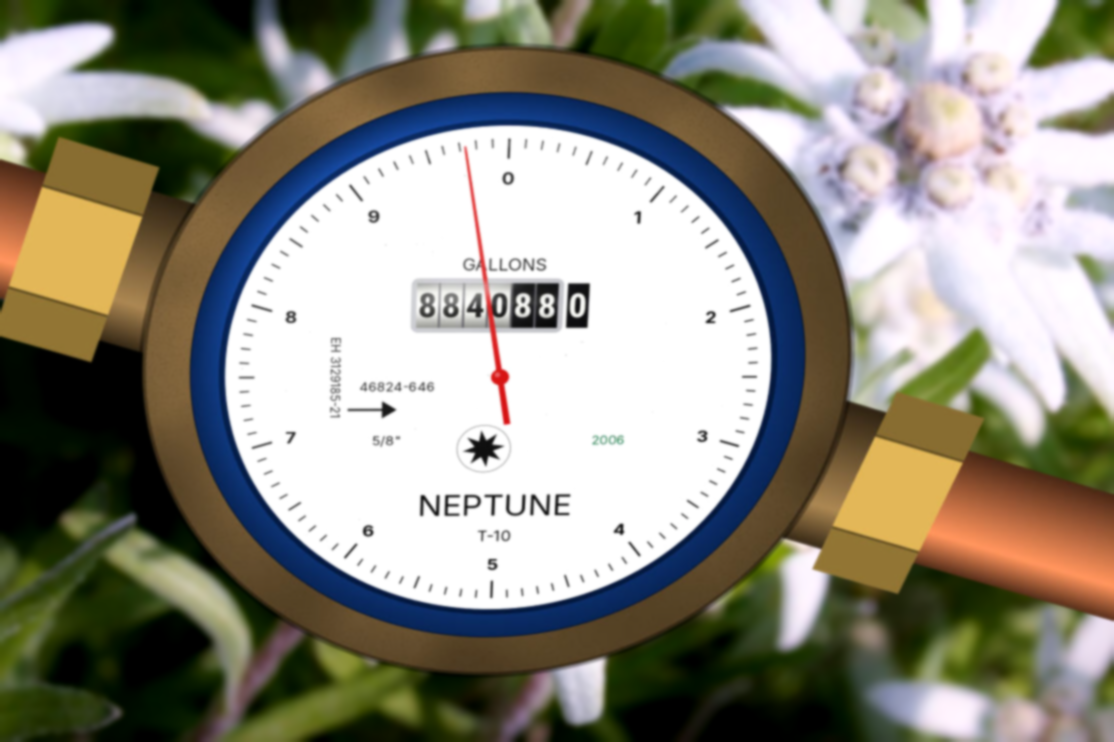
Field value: gal 8840879.7
